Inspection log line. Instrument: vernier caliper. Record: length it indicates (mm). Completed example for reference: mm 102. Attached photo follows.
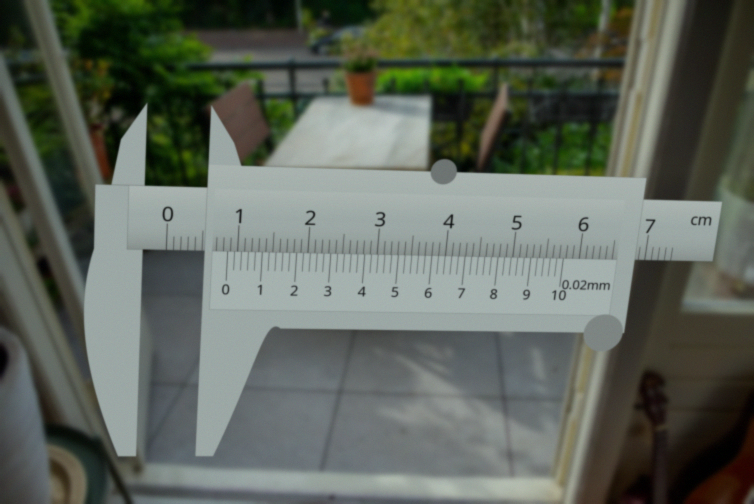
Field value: mm 8.6
